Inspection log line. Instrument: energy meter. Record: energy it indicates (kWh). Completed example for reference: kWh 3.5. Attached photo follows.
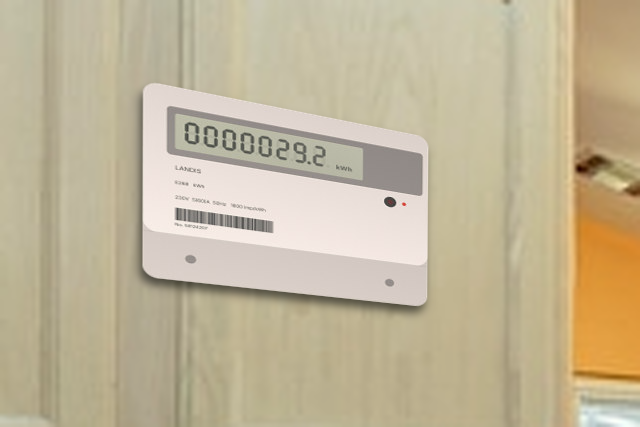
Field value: kWh 29.2
